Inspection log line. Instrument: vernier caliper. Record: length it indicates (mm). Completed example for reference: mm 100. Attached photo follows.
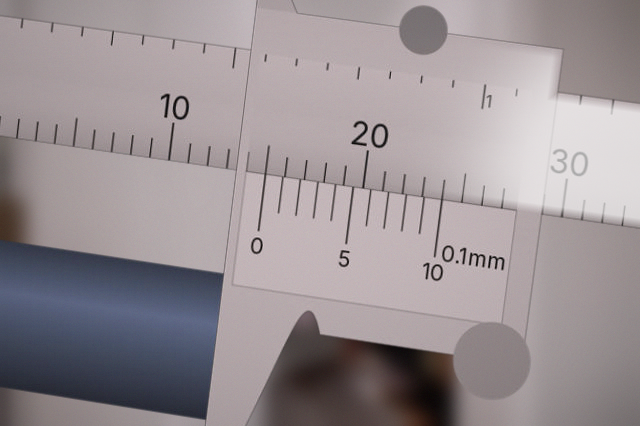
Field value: mm 15.0
